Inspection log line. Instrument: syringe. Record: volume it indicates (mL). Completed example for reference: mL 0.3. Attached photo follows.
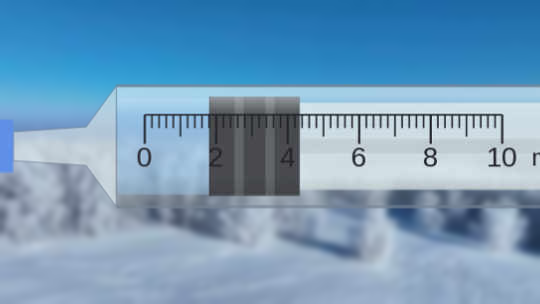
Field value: mL 1.8
